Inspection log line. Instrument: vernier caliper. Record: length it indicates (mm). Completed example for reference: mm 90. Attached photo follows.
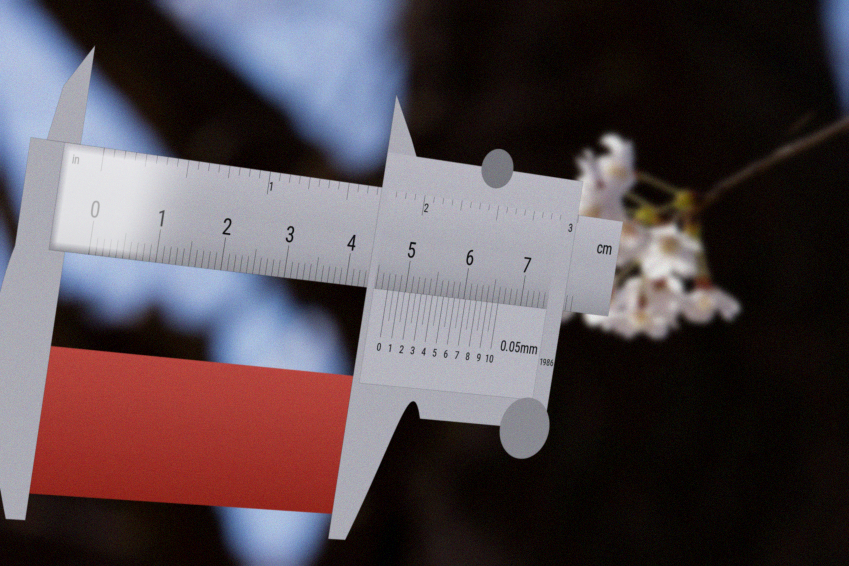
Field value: mm 47.0
